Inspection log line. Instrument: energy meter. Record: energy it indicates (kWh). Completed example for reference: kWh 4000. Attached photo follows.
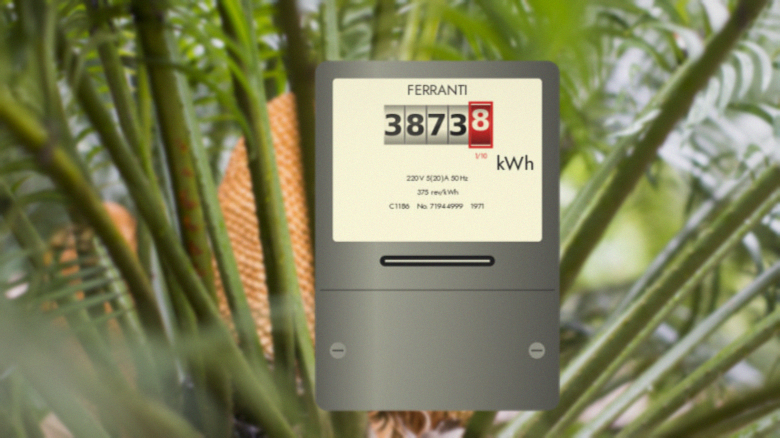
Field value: kWh 3873.8
